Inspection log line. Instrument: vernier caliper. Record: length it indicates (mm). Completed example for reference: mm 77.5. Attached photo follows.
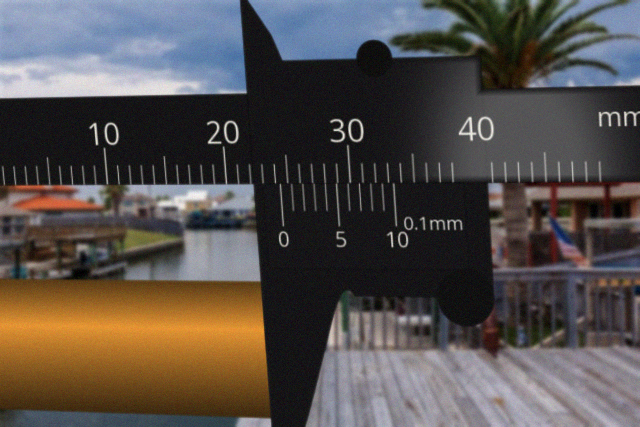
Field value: mm 24.4
